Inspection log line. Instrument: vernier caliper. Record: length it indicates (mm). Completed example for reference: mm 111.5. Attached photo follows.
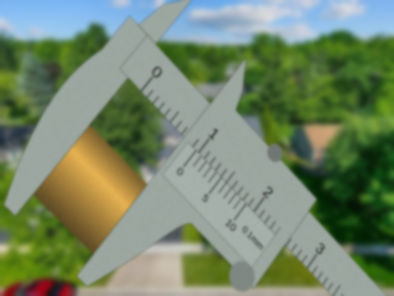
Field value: mm 9.6
